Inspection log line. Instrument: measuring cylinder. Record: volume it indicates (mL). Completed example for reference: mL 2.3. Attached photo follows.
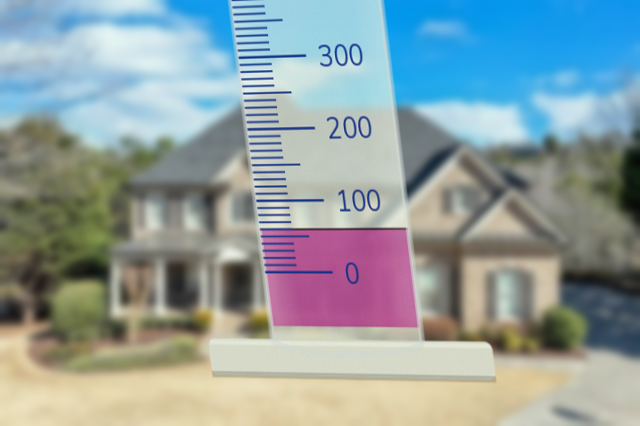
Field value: mL 60
